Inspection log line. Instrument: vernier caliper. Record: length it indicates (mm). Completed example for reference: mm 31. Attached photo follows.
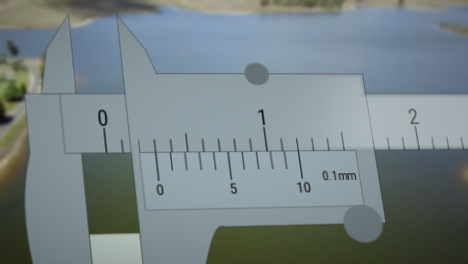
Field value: mm 3.0
